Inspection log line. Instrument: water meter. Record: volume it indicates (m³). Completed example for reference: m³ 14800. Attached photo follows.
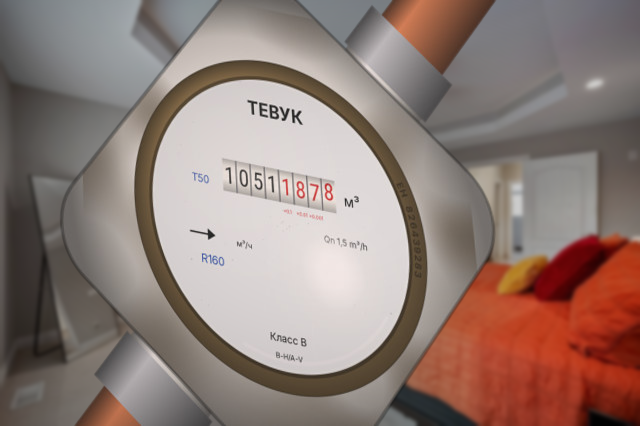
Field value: m³ 1051.1878
